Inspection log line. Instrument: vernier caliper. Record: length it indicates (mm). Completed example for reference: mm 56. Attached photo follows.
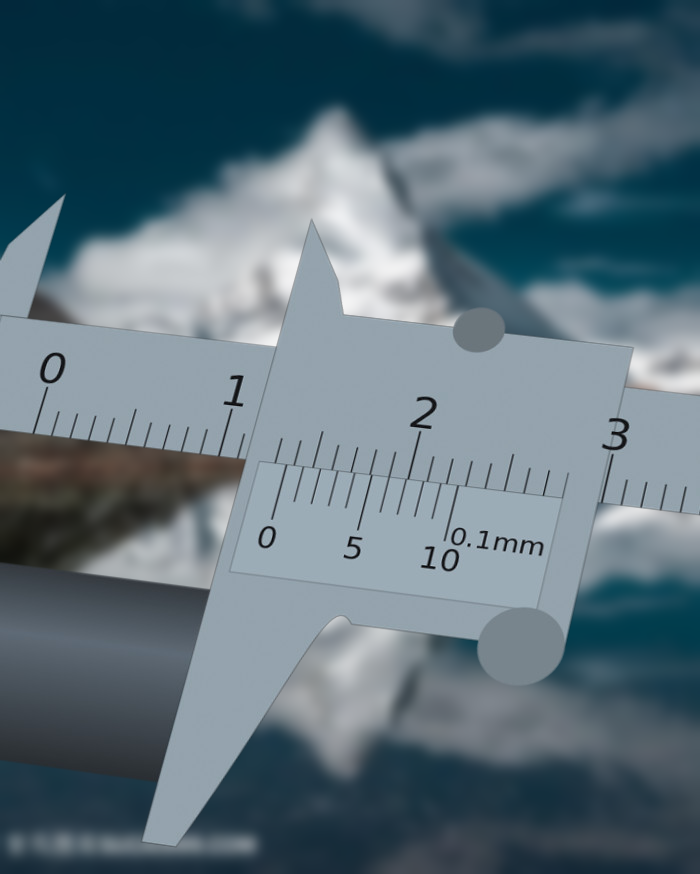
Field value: mm 13.6
